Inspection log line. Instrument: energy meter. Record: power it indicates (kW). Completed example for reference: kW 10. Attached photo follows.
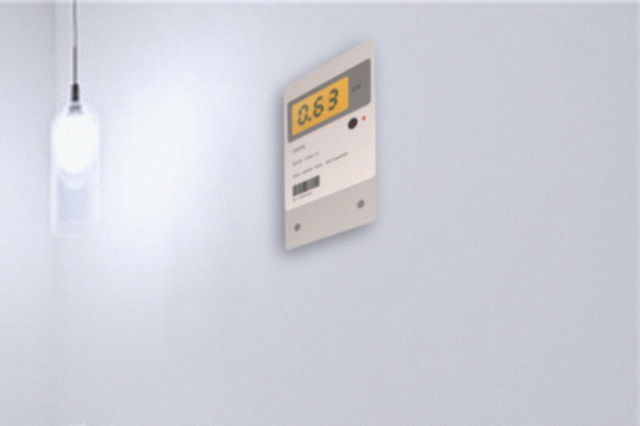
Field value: kW 0.63
